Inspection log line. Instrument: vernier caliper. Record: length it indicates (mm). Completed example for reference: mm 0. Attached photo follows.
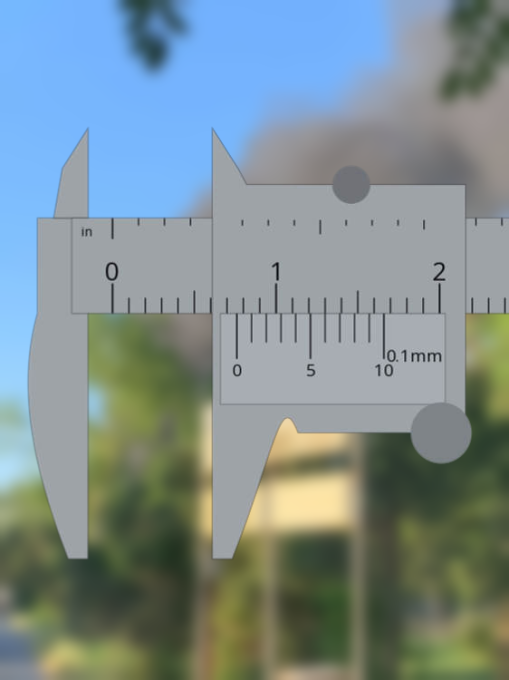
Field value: mm 7.6
